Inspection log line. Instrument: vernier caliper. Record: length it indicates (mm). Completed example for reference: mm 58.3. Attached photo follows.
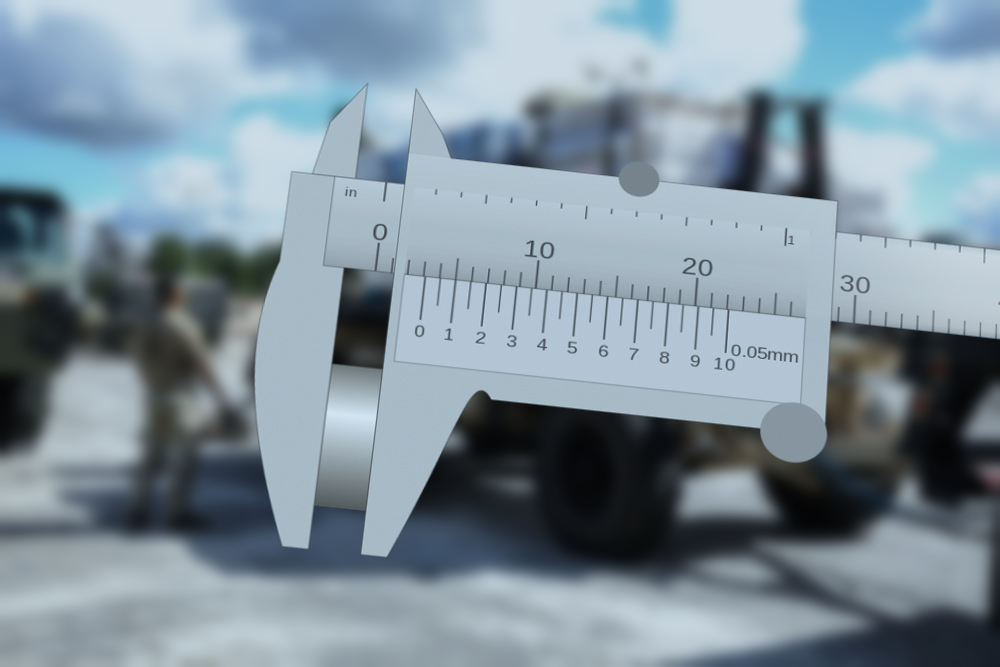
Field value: mm 3.1
